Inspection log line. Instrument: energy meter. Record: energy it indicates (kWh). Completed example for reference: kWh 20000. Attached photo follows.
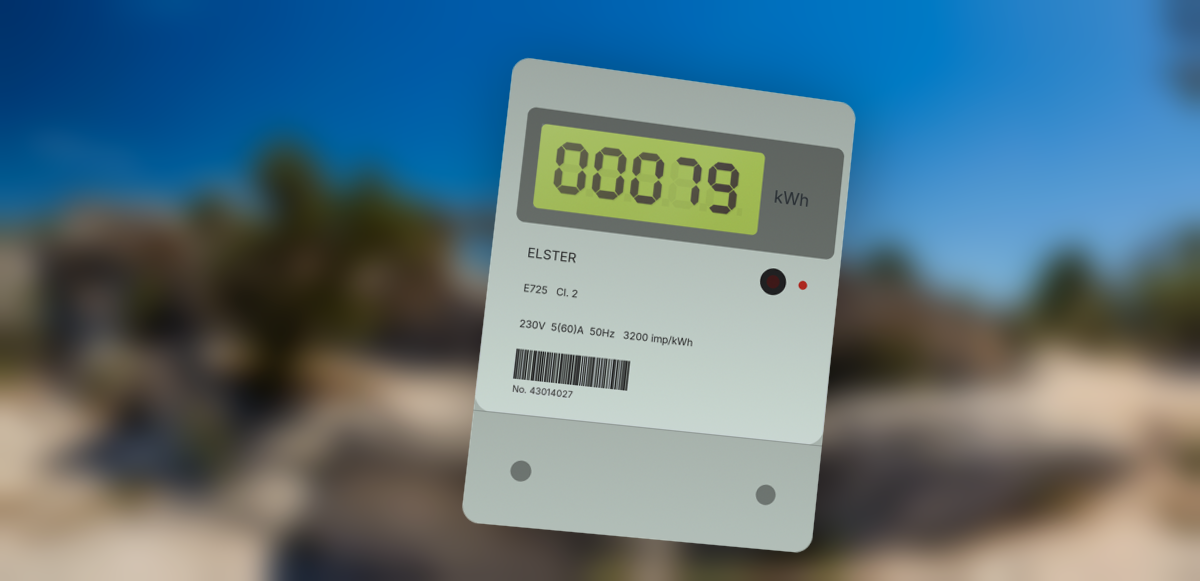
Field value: kWh 79
